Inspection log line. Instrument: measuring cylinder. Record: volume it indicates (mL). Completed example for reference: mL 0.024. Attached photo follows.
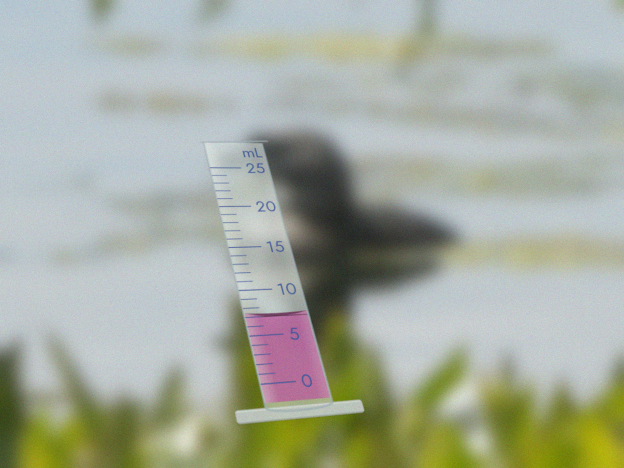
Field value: mL 7
